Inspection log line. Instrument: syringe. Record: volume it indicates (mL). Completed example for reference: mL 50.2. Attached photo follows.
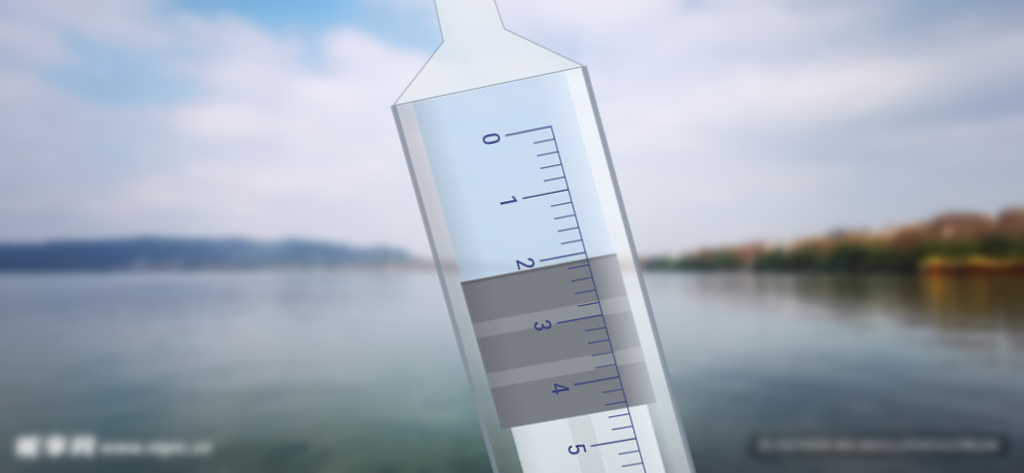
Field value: mL 2.1
